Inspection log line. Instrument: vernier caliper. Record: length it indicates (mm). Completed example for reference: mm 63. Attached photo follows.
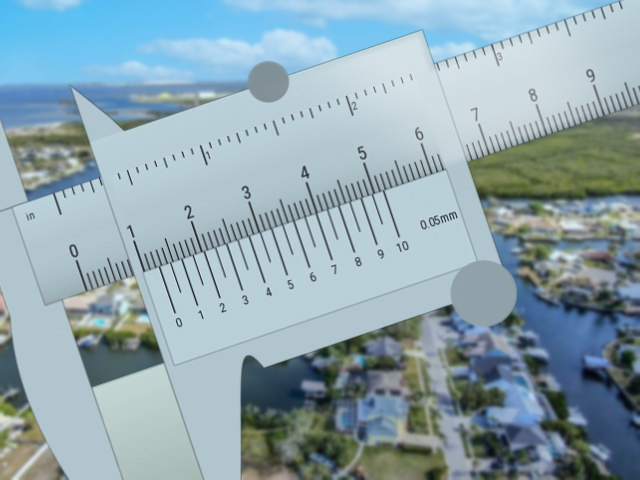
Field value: mm 12.6
